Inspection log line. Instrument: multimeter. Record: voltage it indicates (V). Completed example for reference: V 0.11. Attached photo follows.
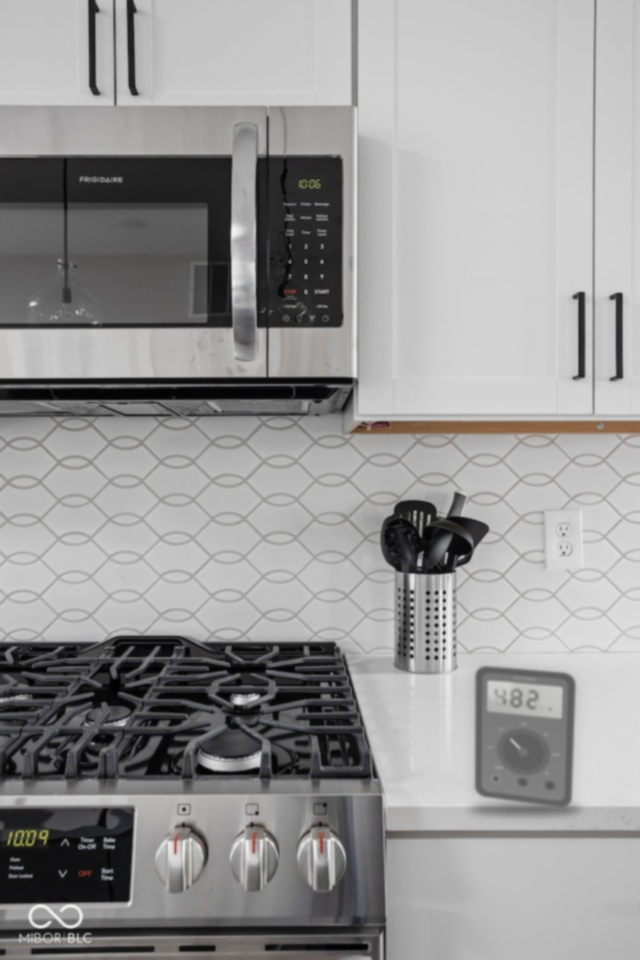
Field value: V 482
